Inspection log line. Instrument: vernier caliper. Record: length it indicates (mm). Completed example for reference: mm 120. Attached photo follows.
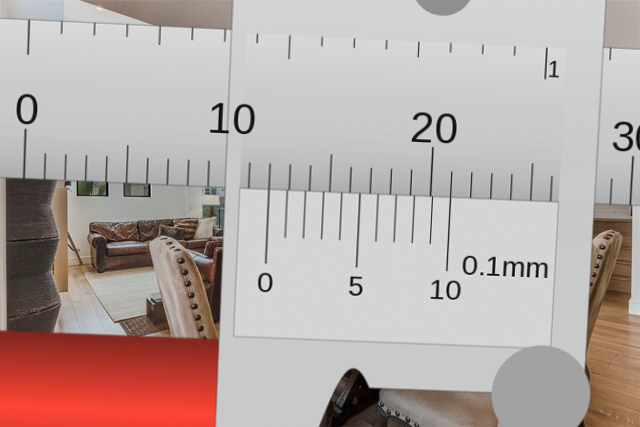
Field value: mm 12.0
